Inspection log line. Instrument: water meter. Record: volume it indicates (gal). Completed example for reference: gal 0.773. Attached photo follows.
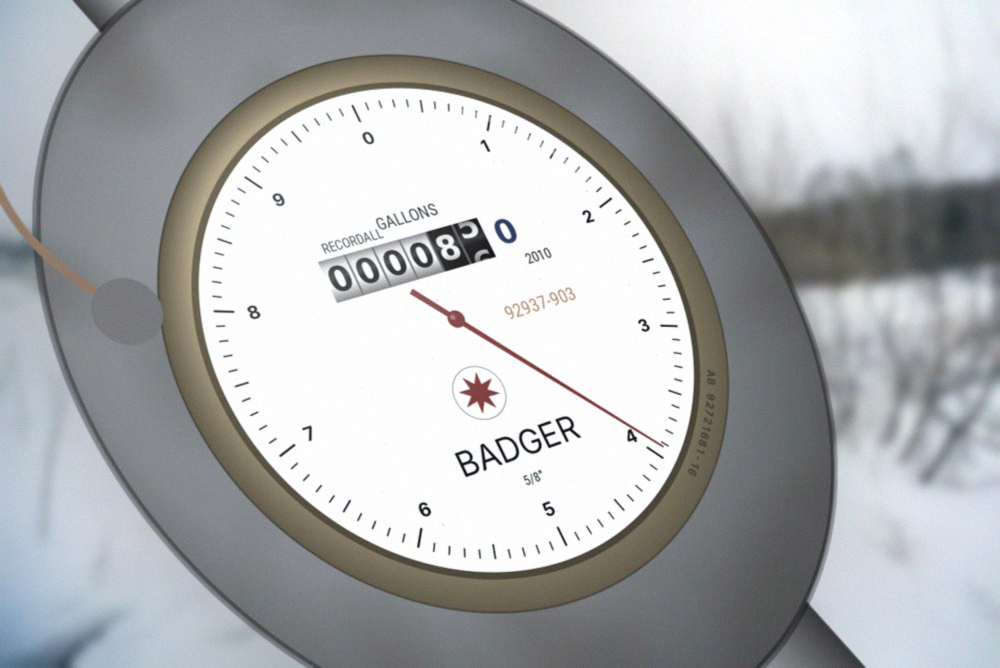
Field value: gal 853.9
